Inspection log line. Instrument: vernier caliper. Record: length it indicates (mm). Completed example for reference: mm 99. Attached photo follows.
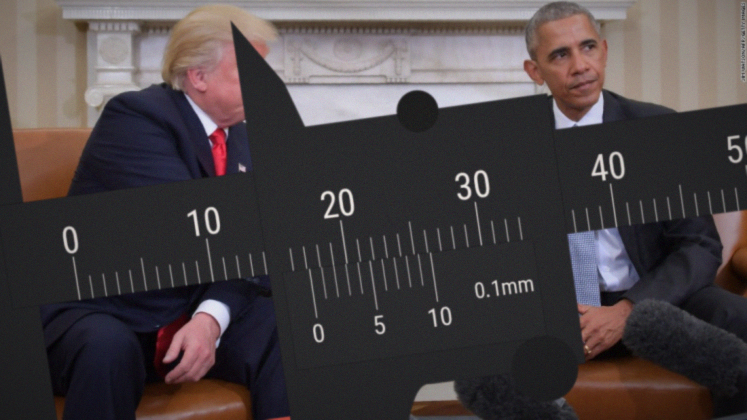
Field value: mm 17.2
